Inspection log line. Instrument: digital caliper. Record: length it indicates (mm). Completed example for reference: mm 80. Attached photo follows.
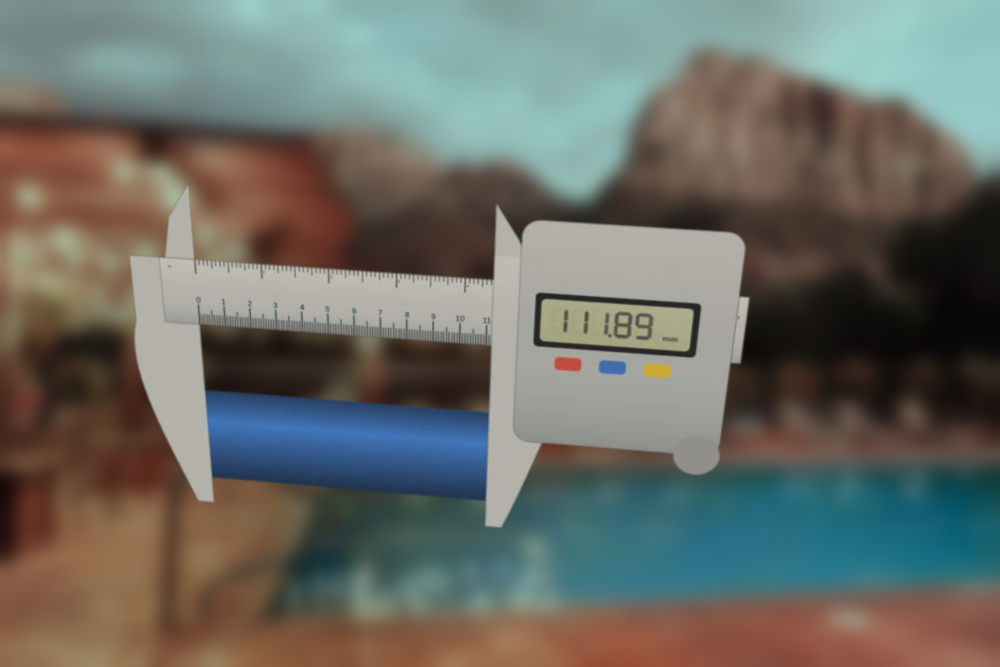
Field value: mm 111.89
